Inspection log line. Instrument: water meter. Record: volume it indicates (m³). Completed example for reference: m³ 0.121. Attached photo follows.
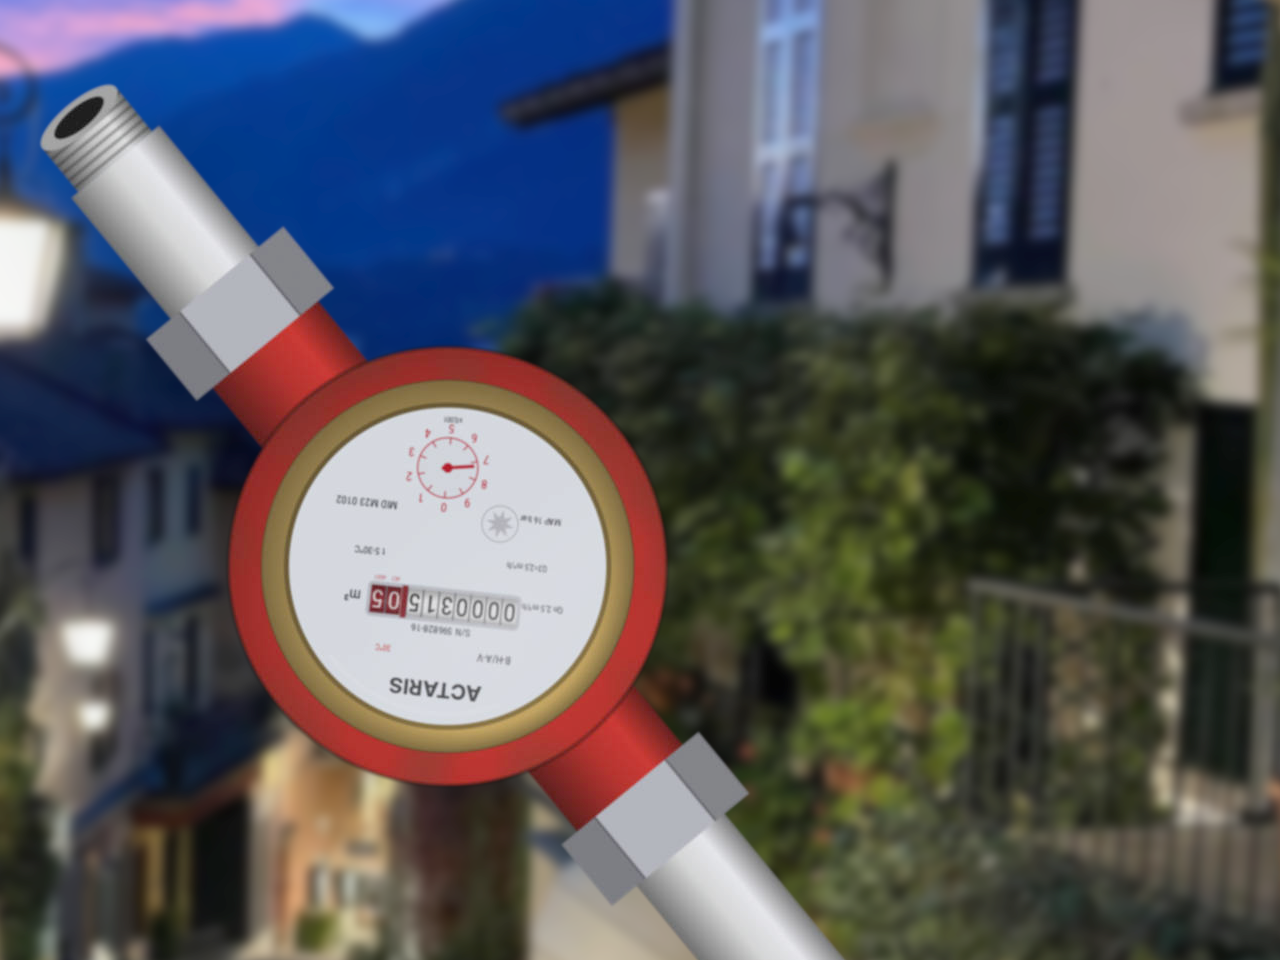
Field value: m³ 315.057
